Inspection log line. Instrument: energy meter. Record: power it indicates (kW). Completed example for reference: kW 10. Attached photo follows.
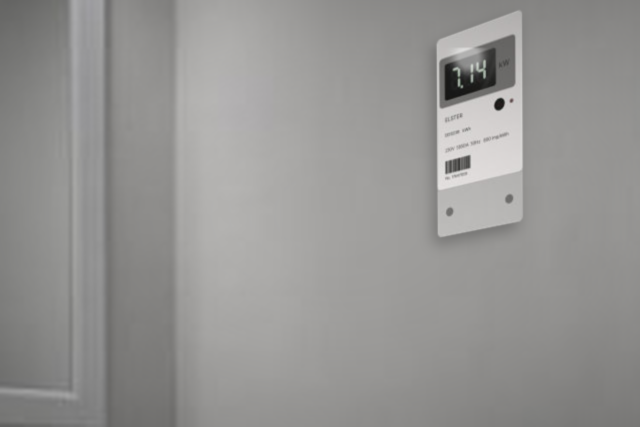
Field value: kW 7.14
